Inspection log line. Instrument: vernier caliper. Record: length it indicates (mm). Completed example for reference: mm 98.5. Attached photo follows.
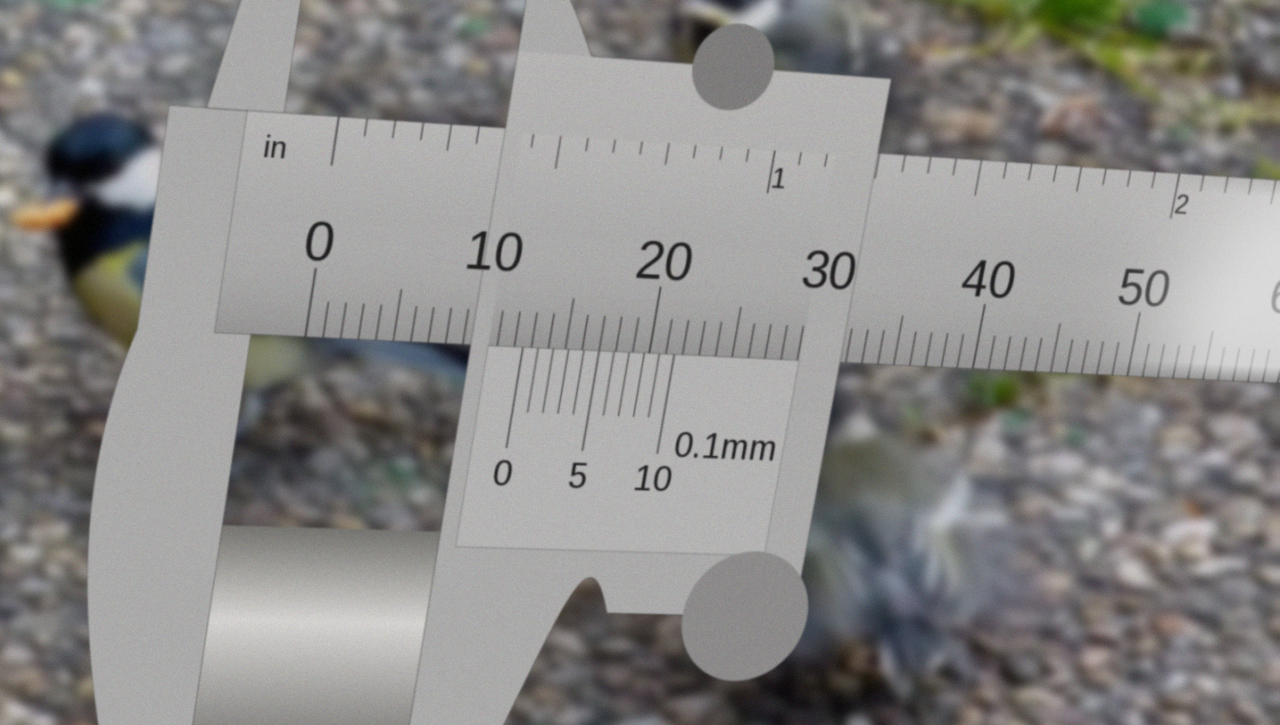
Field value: mm 12.5
